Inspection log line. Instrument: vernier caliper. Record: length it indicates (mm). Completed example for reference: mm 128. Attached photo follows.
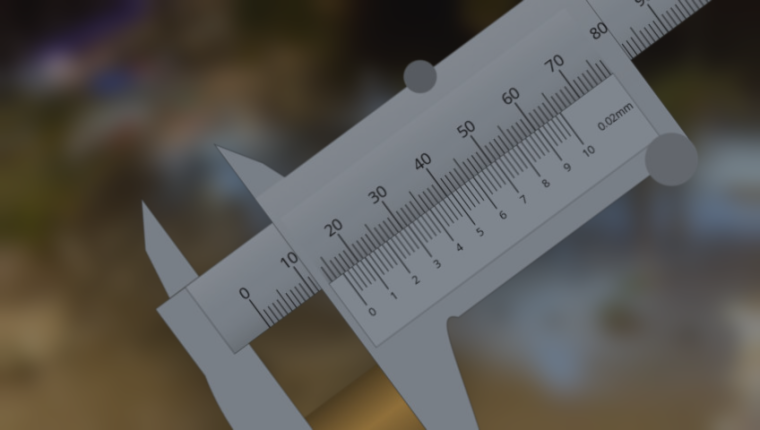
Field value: mm 16.5
